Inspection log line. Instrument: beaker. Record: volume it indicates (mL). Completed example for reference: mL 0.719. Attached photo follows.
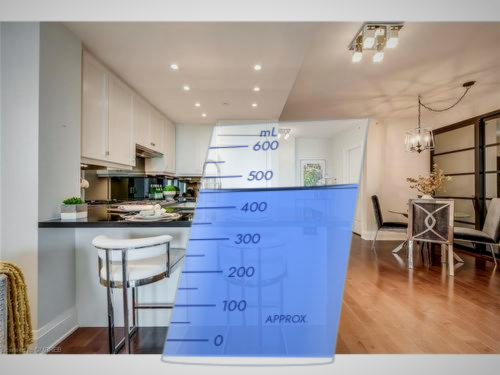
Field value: mL 450
